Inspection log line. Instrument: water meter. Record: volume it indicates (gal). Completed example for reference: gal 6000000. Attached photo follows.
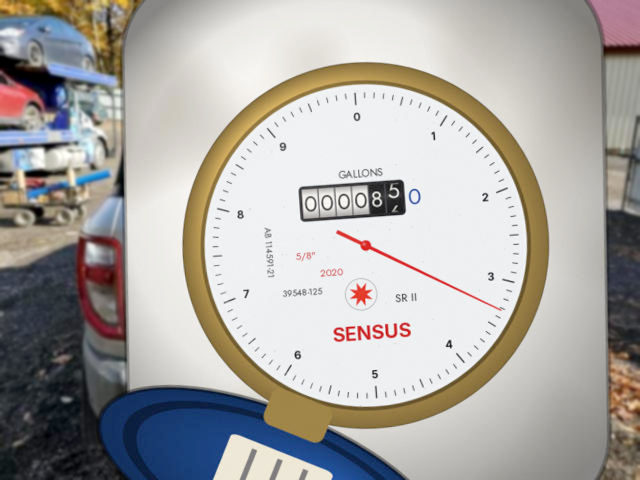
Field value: gal 853.3
